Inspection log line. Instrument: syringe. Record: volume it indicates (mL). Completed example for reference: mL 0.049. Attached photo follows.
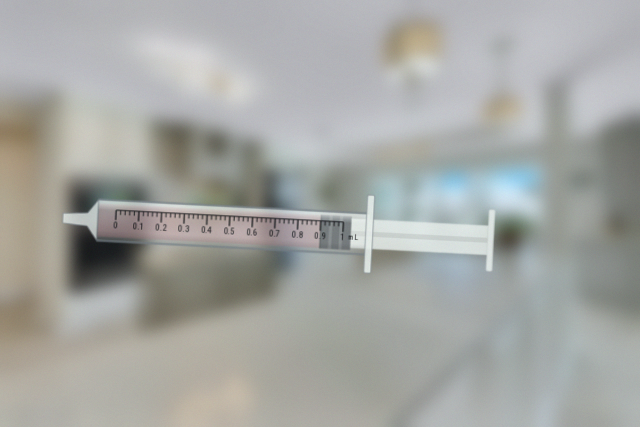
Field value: mL 0.9
